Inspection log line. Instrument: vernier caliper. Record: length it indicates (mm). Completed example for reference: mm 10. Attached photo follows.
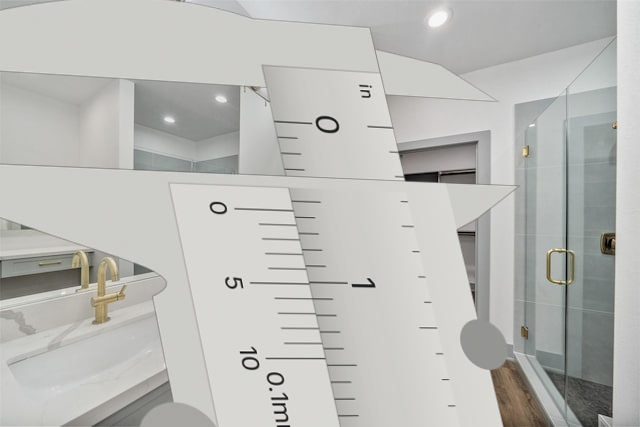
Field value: mm 5.6
